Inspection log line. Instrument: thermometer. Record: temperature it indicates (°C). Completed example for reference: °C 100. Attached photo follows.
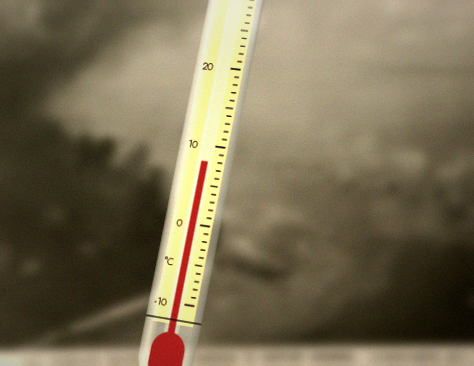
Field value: °C 8
